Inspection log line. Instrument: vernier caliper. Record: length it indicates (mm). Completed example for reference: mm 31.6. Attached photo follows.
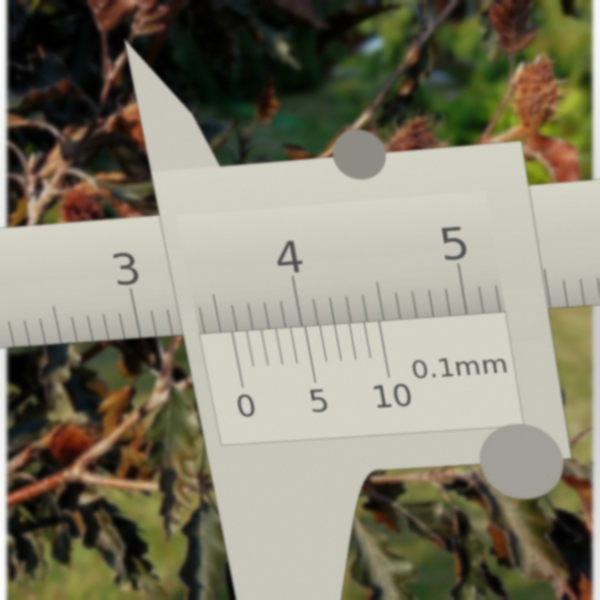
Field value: mm 35.7
